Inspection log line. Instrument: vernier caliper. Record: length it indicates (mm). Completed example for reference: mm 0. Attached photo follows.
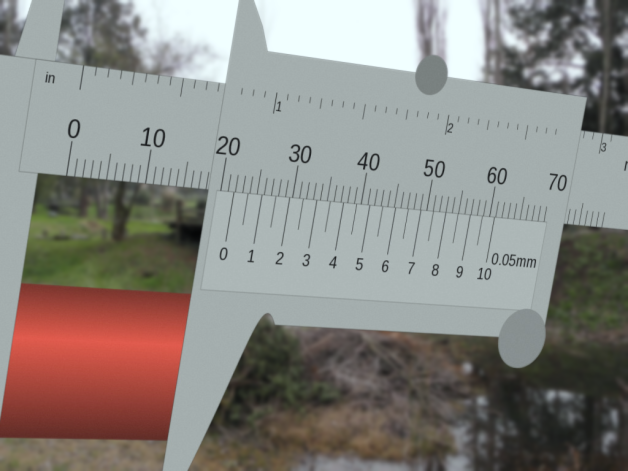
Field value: mm 21.8
